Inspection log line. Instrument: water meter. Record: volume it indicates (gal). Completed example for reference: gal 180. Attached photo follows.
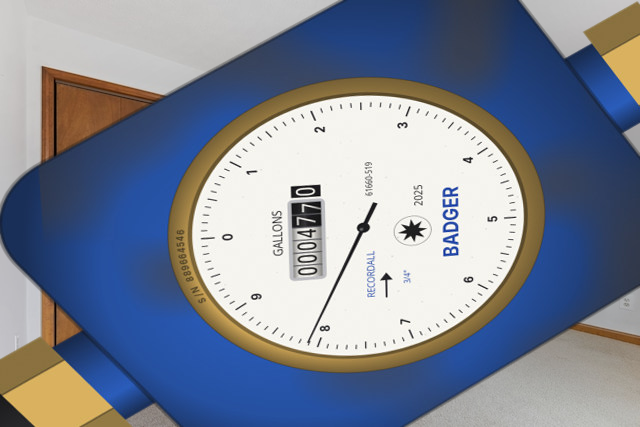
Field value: gal 4768.1
